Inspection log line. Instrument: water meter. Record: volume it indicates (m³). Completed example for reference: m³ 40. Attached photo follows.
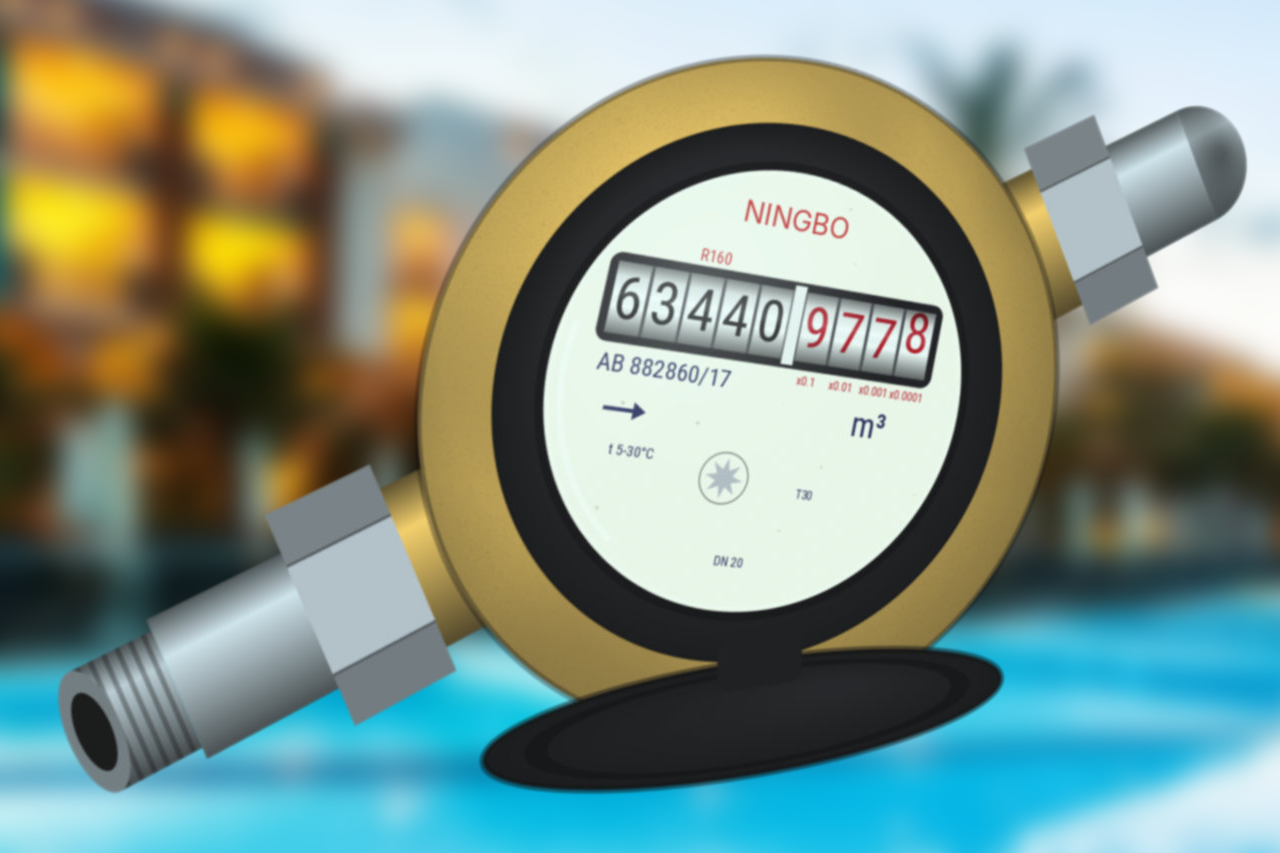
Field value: m³ 63440.9778
